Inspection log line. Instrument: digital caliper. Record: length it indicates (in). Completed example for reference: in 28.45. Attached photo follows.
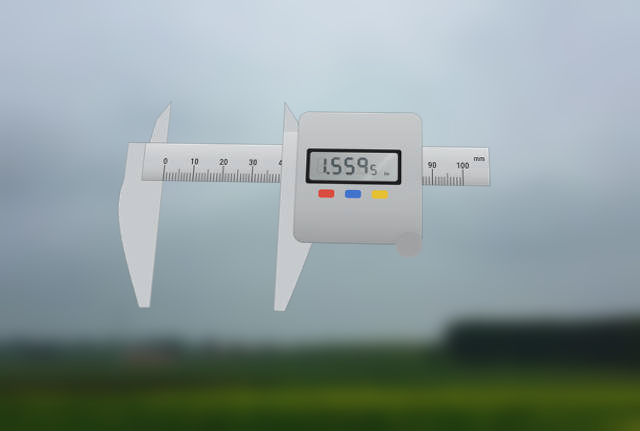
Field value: in 1.5595
